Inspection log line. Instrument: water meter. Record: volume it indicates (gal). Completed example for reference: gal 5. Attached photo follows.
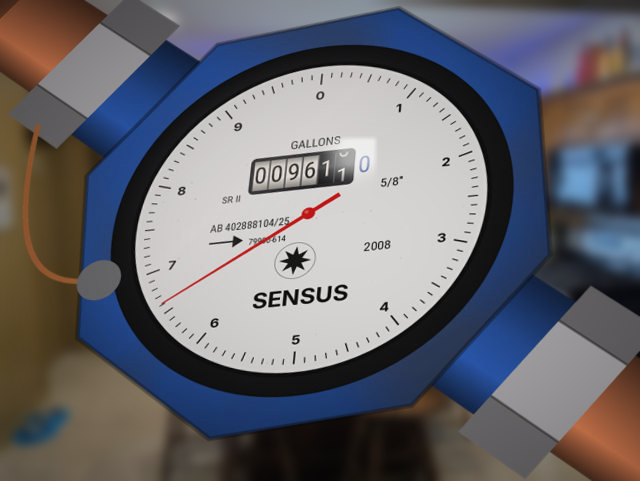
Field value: gal 96106.6
